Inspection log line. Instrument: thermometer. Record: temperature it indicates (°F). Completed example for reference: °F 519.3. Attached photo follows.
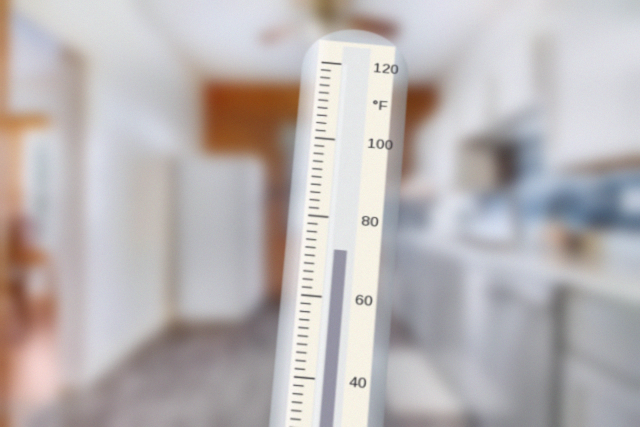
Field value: °F 72
